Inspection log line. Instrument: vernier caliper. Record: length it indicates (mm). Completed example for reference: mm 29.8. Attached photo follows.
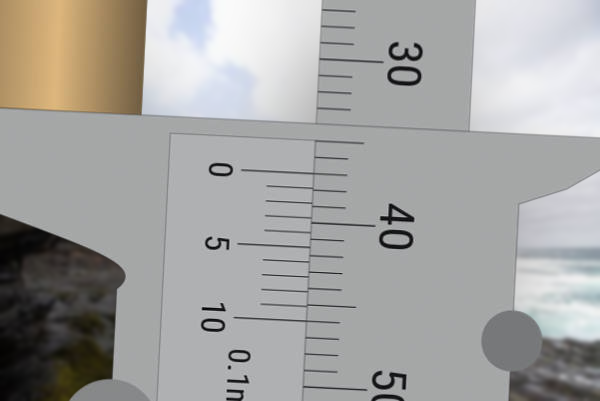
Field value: mm 37.0
